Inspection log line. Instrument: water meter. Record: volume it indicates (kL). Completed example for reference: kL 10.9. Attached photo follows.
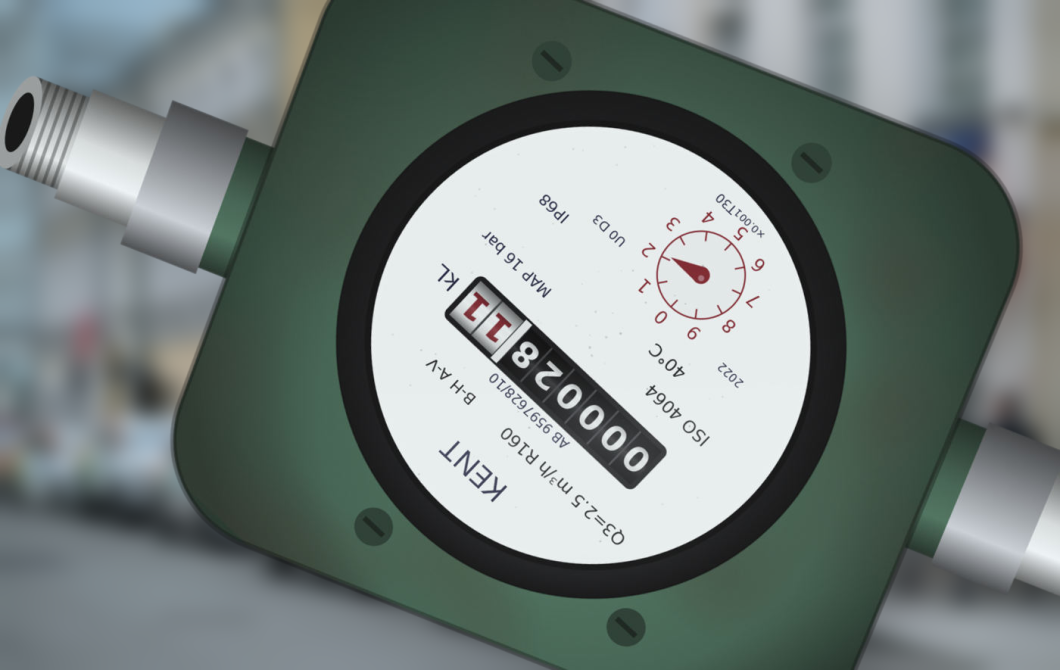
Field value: kL 28.112
